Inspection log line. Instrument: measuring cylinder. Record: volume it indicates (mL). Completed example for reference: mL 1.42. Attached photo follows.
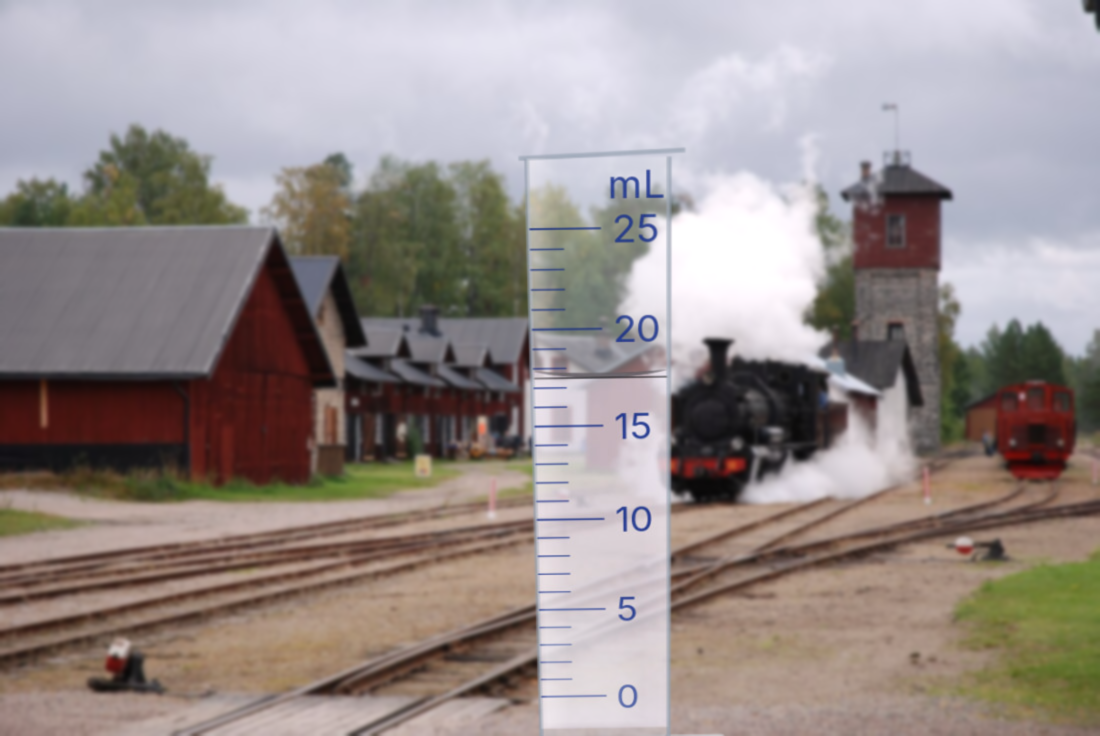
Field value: mL 17.5
